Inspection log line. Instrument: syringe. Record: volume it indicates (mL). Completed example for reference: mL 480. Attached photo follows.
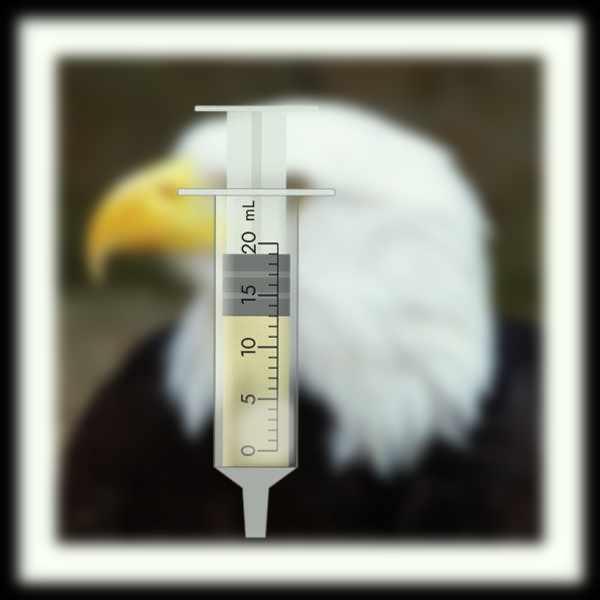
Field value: mL 13
